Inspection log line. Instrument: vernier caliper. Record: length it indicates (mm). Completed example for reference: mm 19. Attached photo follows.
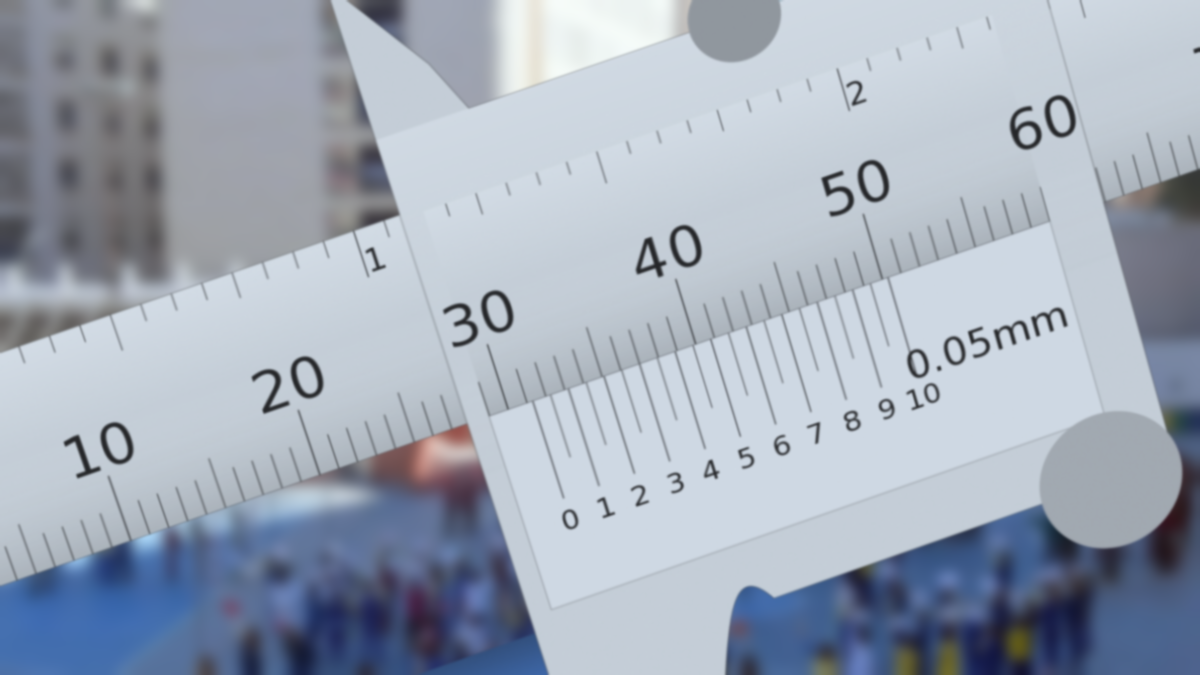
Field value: mm 31.3
